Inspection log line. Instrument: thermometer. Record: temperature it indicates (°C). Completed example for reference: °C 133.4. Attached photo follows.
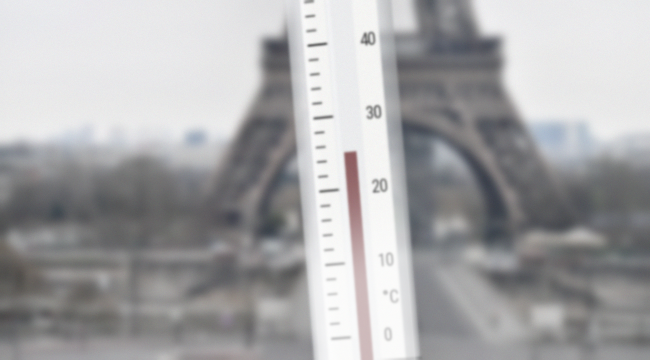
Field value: °C 25
